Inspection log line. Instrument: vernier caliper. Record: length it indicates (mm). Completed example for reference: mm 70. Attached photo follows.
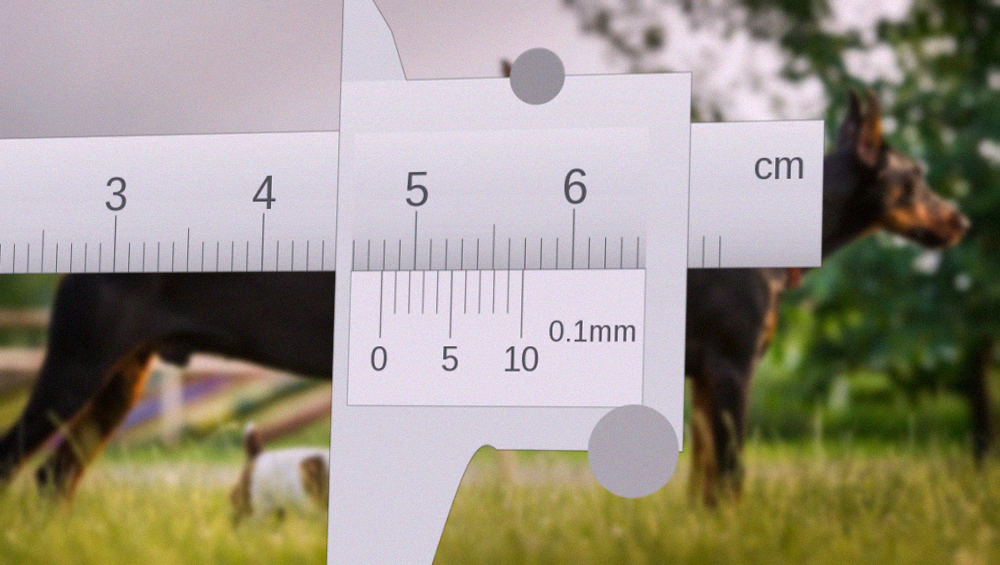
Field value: mm 47.9
